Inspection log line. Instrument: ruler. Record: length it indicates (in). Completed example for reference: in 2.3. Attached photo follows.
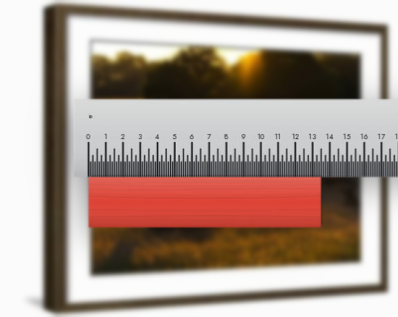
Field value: in 13.5
